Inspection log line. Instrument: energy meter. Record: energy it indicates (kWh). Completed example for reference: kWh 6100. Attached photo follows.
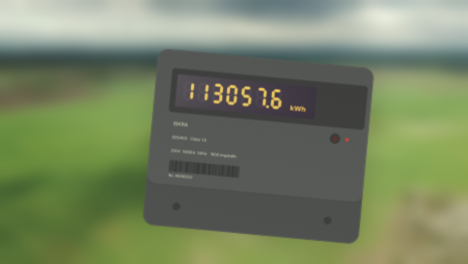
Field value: kWh 113057.6
